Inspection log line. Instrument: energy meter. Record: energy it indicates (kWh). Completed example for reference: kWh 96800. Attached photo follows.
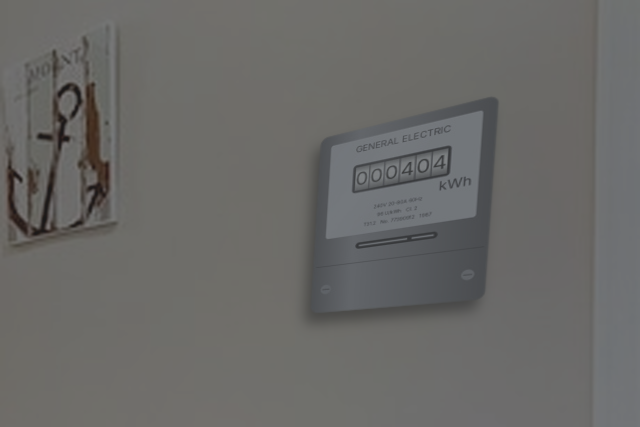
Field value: kWh 404
